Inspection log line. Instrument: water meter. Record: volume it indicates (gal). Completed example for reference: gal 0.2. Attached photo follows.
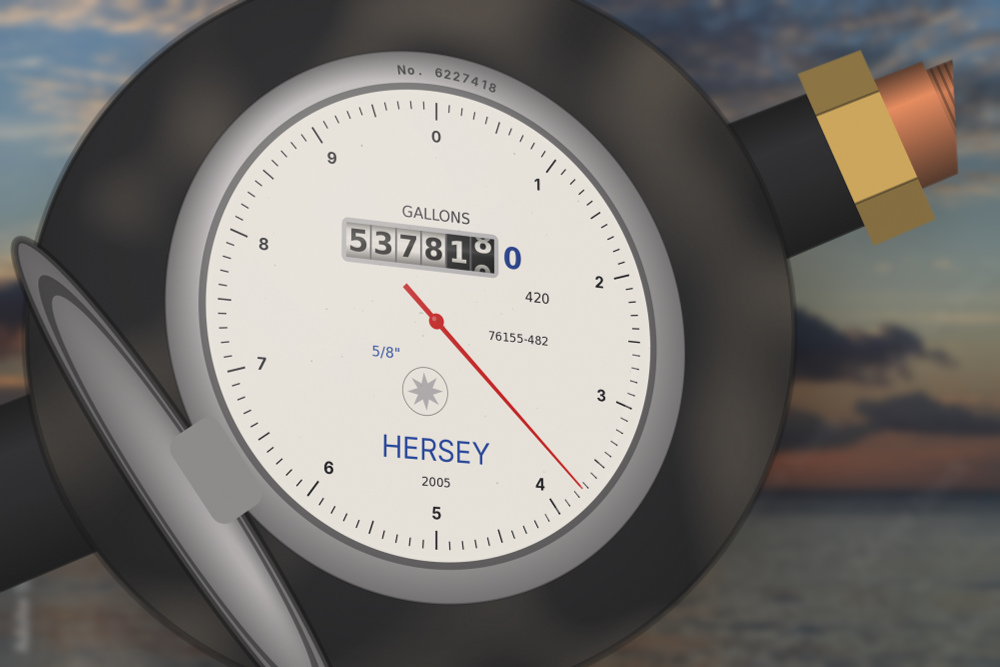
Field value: gal 5378183.7
